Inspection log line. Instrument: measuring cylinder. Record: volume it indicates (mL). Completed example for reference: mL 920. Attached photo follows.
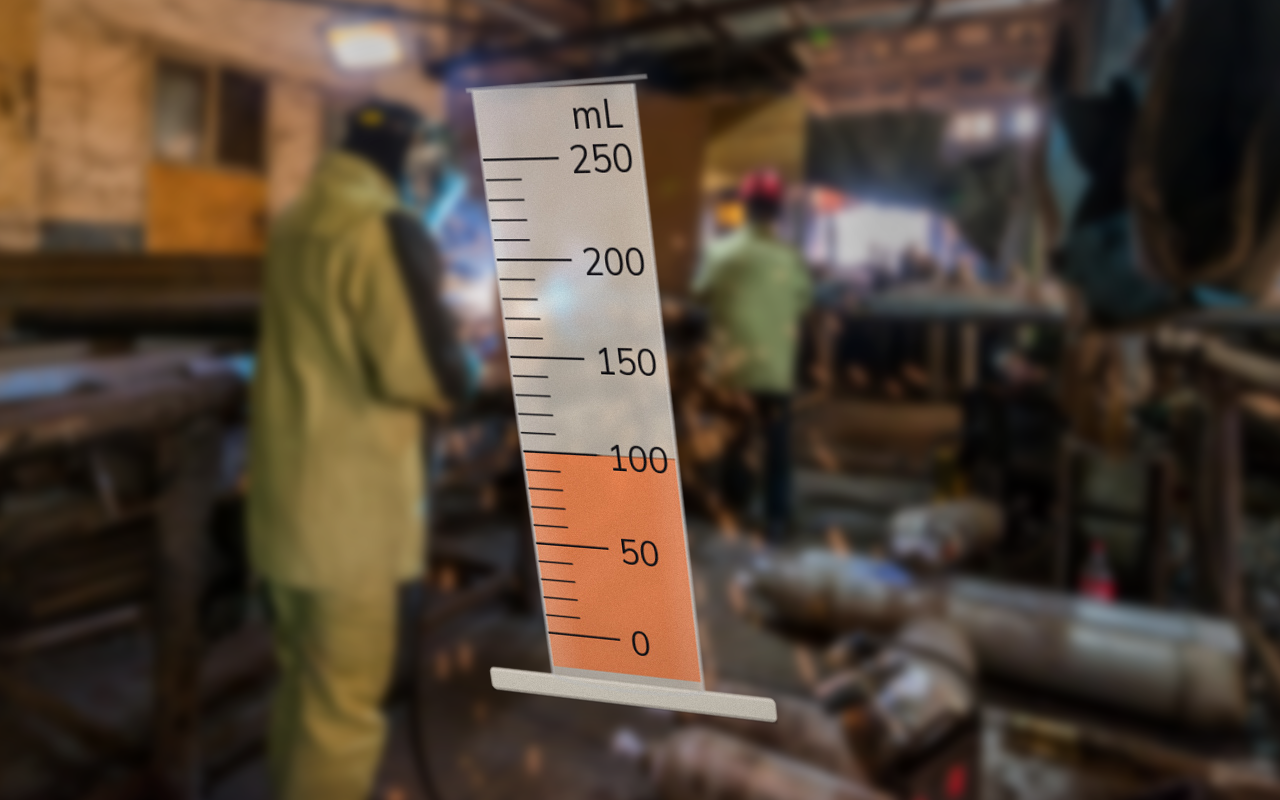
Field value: mL 100
